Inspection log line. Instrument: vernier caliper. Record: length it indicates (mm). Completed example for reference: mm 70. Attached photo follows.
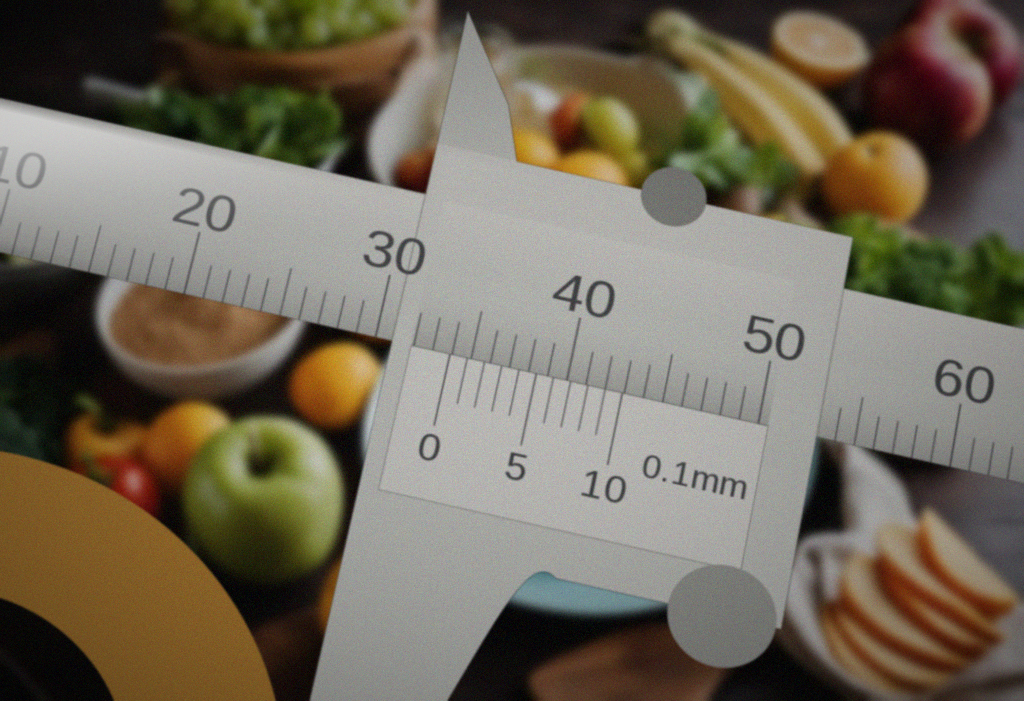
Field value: mm 33.9
